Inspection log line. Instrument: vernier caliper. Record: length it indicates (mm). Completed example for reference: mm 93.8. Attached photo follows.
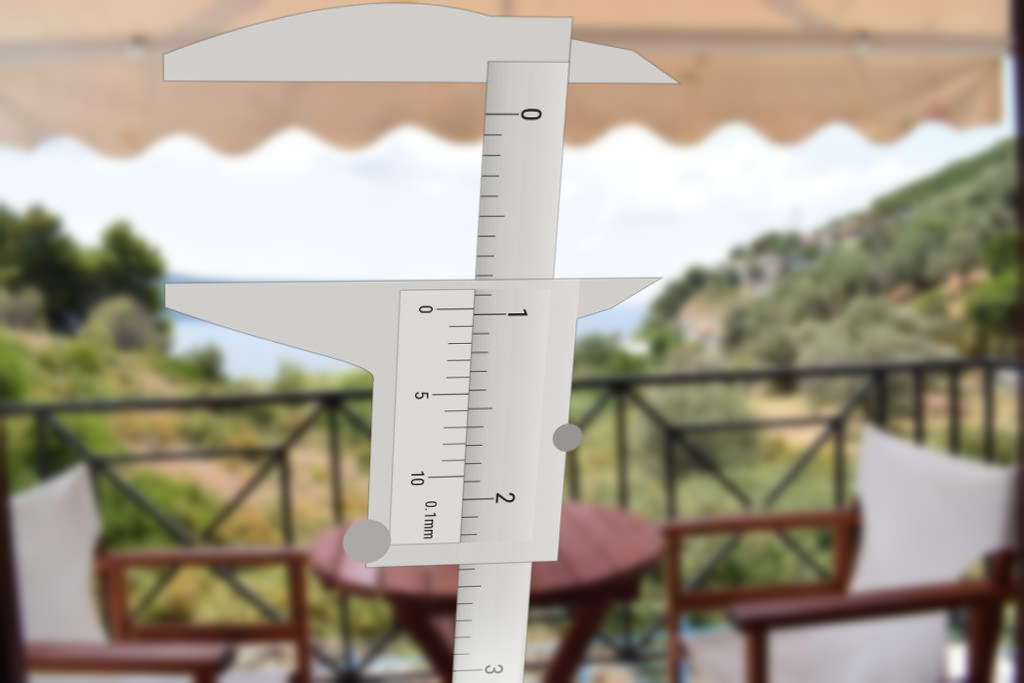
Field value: mm 9.7
